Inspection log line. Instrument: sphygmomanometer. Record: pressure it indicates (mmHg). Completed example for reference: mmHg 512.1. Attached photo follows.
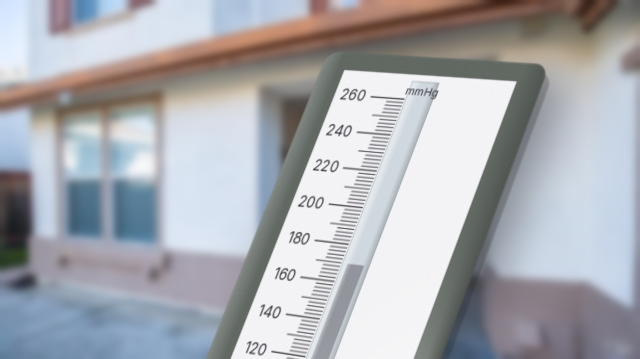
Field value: mmHg 170
